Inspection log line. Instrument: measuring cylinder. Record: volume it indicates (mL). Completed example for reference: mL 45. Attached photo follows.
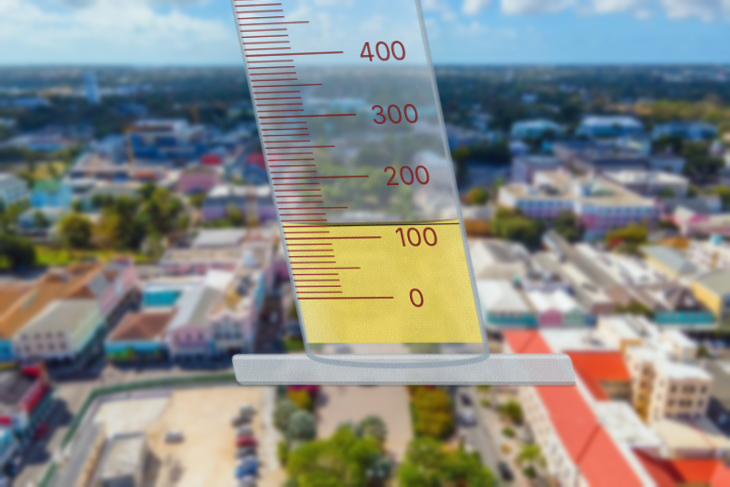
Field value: mL 120
